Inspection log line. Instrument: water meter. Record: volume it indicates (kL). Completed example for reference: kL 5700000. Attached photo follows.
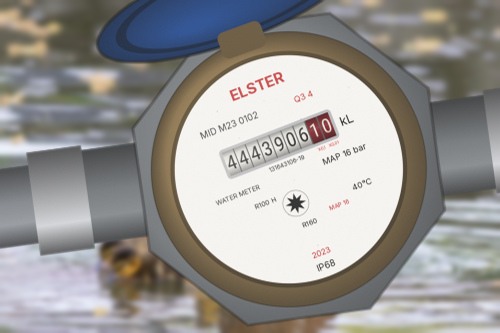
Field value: kL 4443906.10
